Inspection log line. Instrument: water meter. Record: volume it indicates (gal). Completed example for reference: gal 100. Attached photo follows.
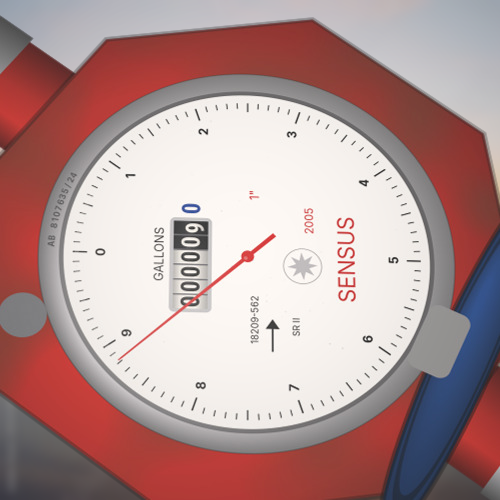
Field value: gal 88.8
